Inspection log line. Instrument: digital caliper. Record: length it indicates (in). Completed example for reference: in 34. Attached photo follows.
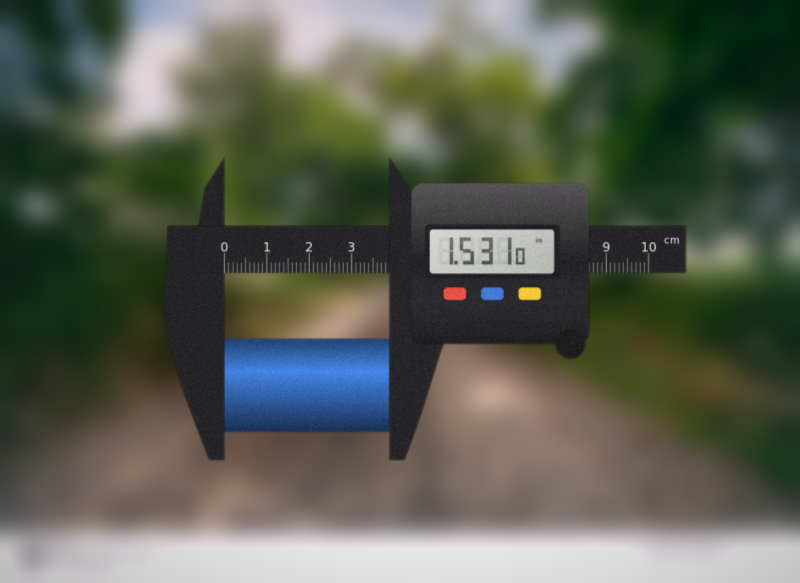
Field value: in 1.5310
